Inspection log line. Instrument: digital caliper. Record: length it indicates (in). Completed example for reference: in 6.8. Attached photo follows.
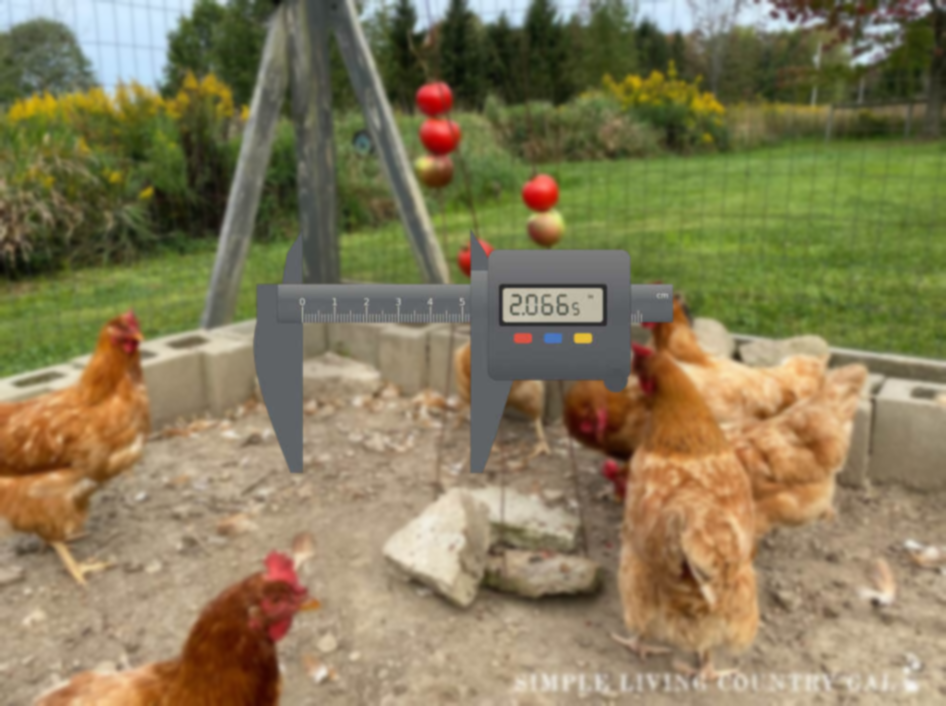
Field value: in 2.0665
